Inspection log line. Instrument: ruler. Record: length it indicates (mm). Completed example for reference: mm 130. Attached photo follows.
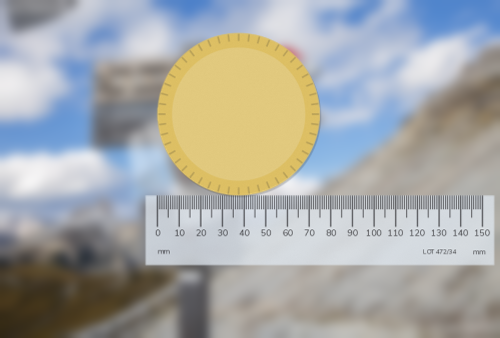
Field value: mm 75
